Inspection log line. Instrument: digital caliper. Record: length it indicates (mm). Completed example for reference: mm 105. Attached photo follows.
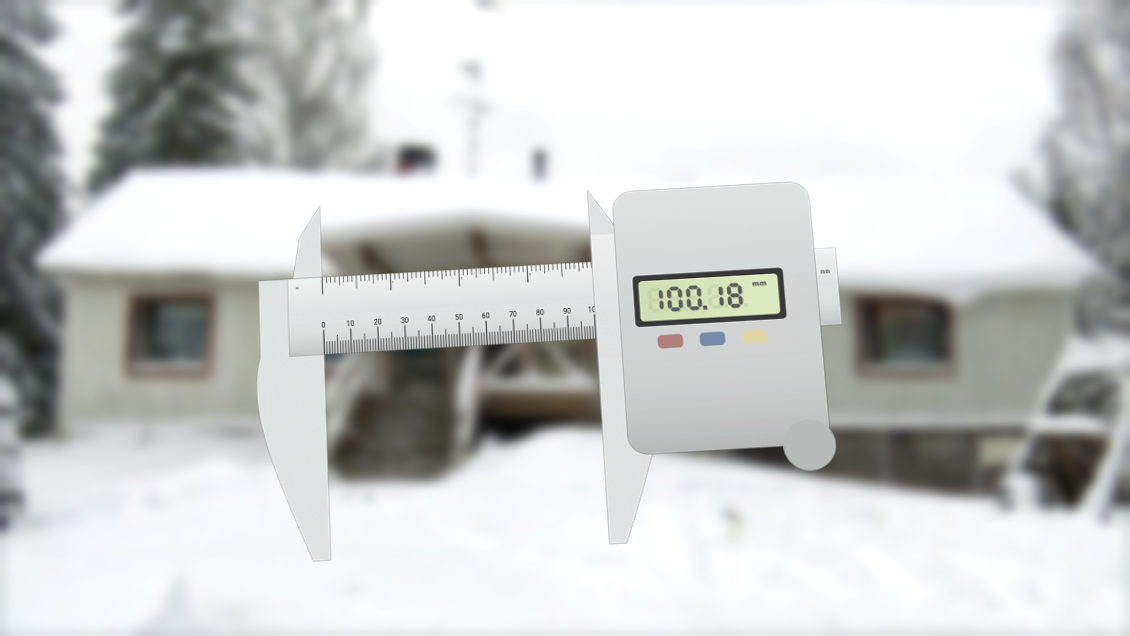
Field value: mm 100.18
